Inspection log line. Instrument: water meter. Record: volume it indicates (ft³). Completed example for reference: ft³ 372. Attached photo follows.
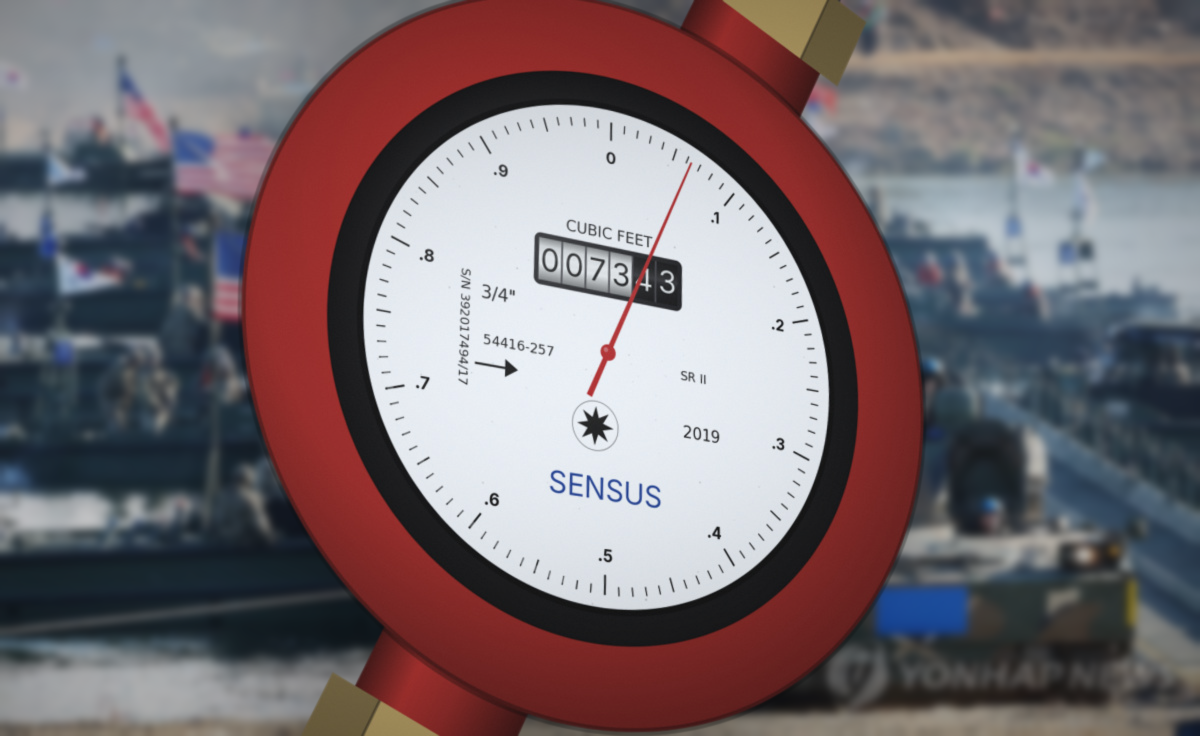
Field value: ft³ 7343.06
